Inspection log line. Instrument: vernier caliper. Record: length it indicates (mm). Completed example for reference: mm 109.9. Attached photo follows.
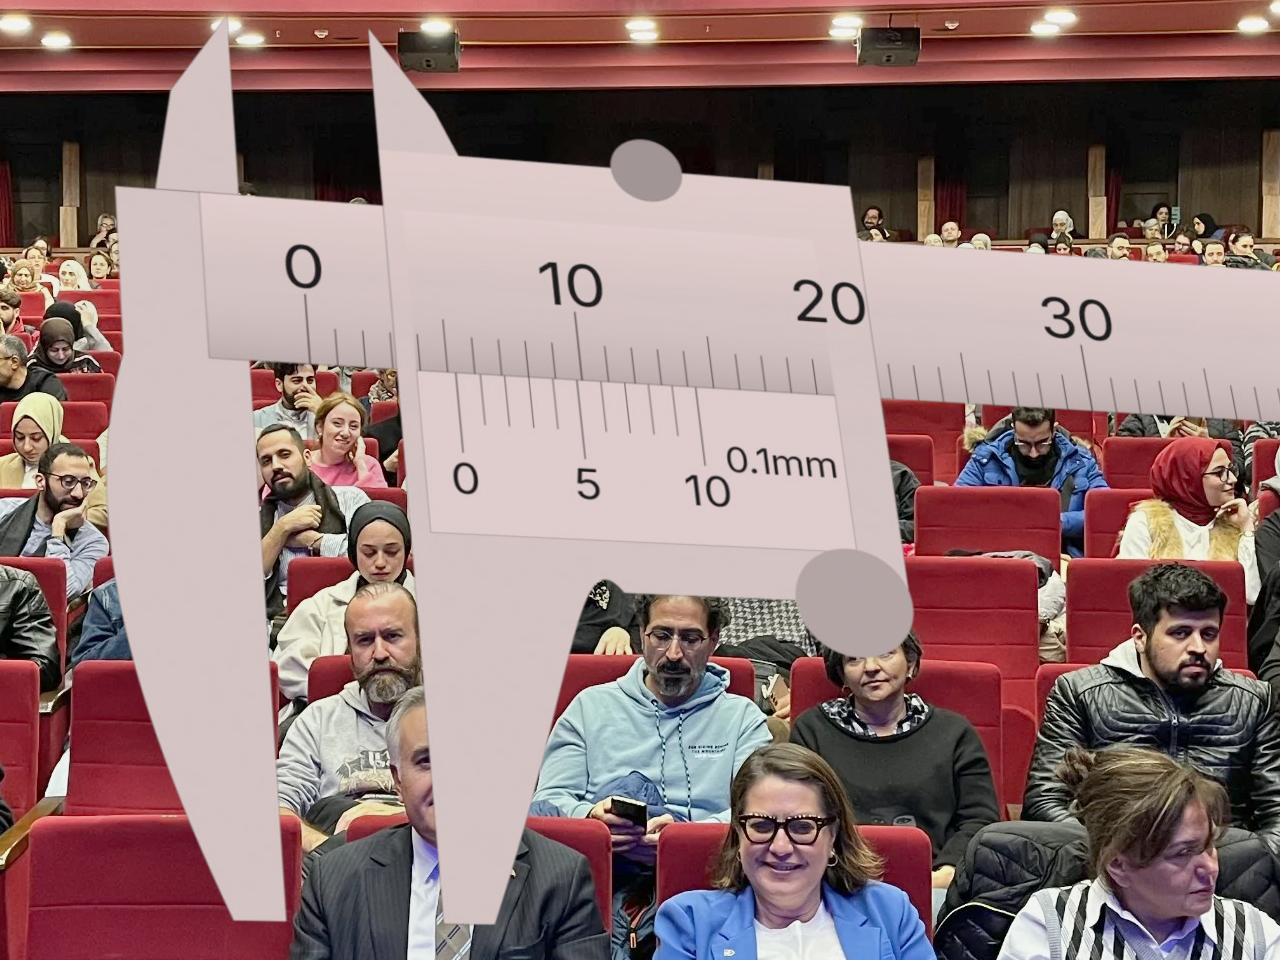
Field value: mm 5.3
